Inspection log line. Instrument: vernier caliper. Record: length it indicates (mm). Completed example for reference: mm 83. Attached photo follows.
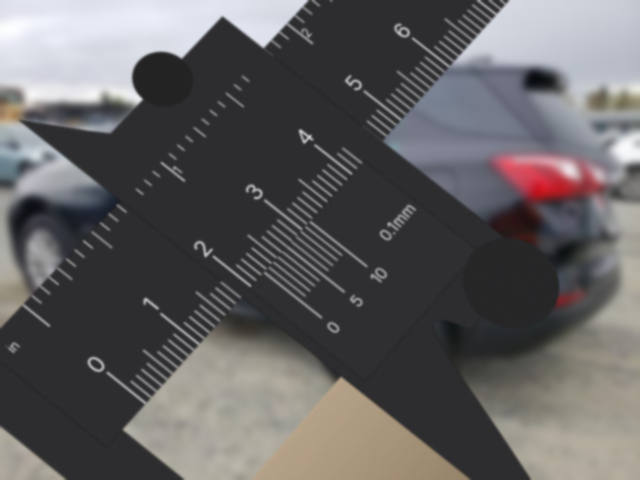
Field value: mm 22.5
